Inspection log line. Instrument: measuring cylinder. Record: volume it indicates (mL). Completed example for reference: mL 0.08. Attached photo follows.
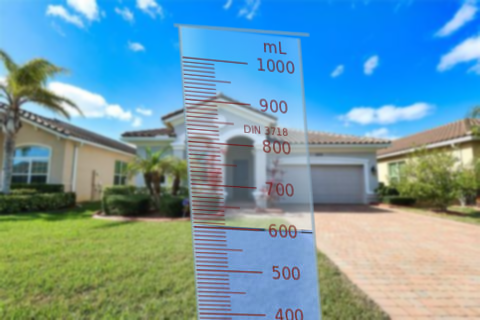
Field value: mL 600
